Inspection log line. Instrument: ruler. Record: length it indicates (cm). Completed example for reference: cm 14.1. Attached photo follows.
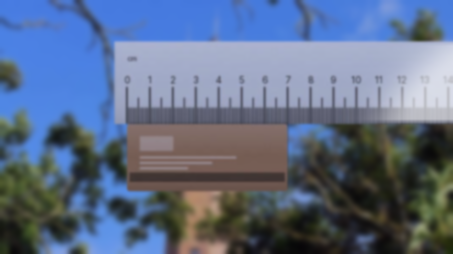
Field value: cm 7
